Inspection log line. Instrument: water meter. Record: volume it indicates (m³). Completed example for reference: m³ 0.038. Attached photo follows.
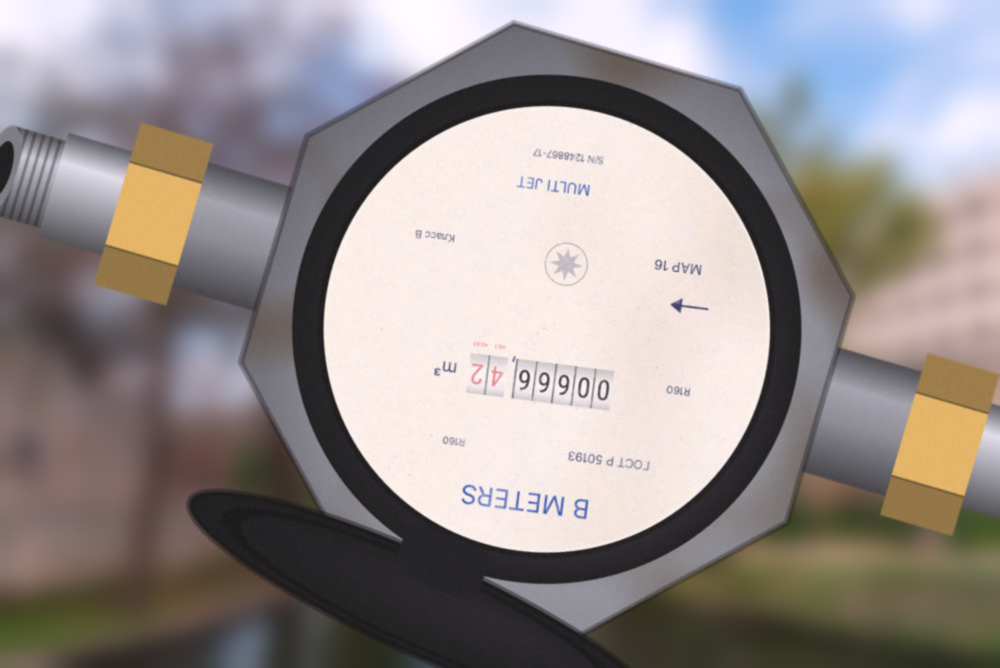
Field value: m³ 666.42
